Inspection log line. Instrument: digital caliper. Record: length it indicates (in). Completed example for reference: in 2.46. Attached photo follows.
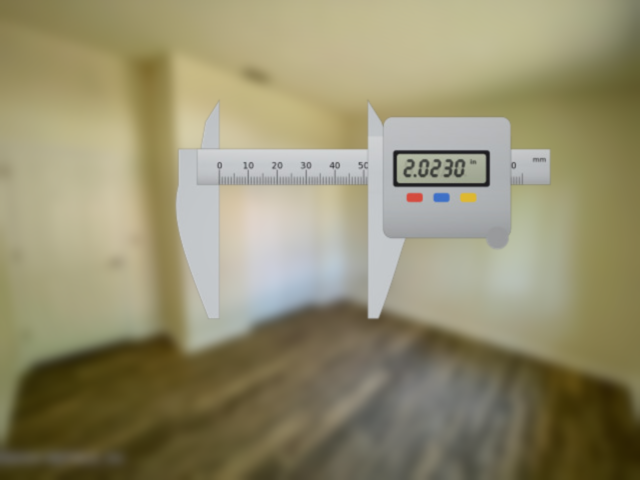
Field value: in 2.0230
